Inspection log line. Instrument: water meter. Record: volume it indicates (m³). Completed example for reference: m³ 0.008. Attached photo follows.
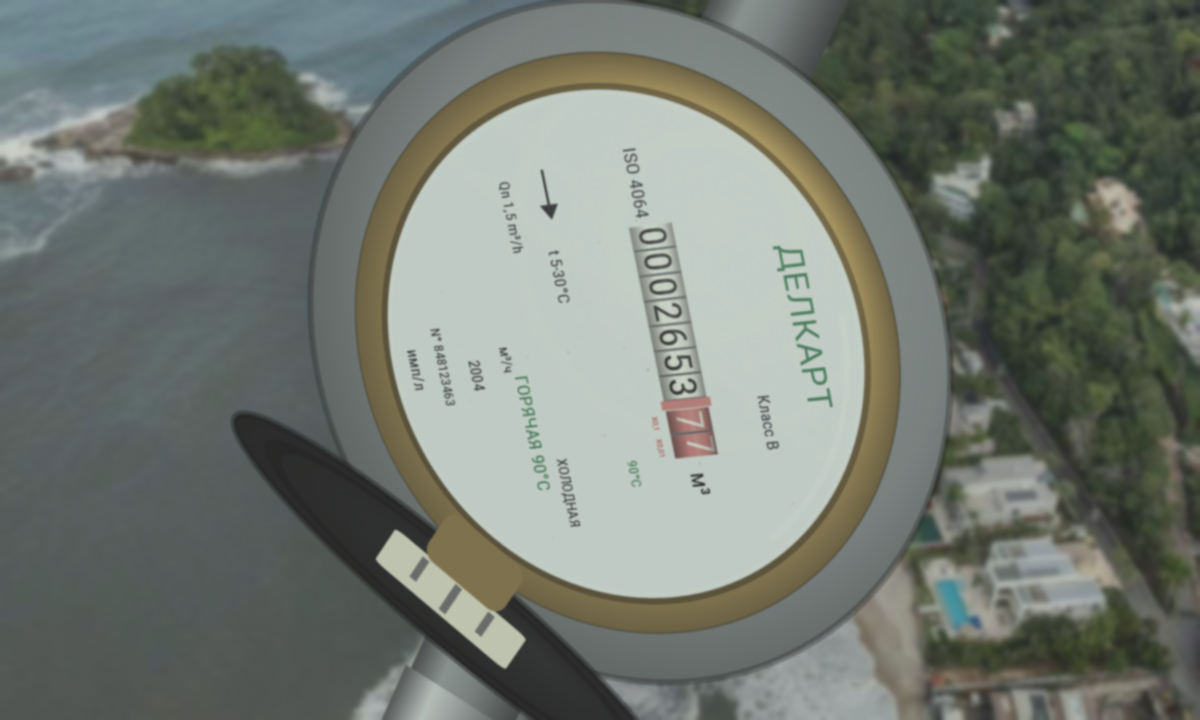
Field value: m³ 2653.77
